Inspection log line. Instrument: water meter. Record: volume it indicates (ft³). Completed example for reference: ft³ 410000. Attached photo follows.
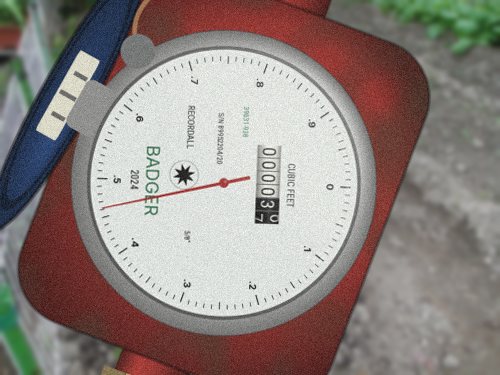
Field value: ft³ 36.46
